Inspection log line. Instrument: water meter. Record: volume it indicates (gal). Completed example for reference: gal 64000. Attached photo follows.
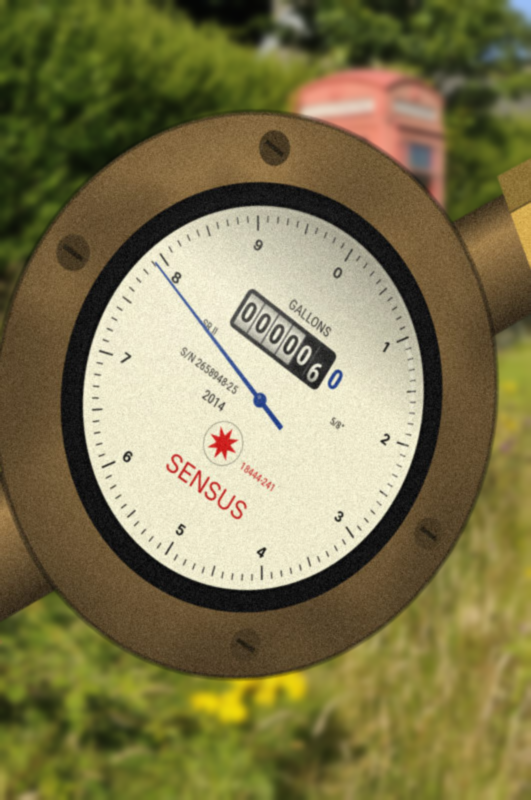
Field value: gal 57.9
